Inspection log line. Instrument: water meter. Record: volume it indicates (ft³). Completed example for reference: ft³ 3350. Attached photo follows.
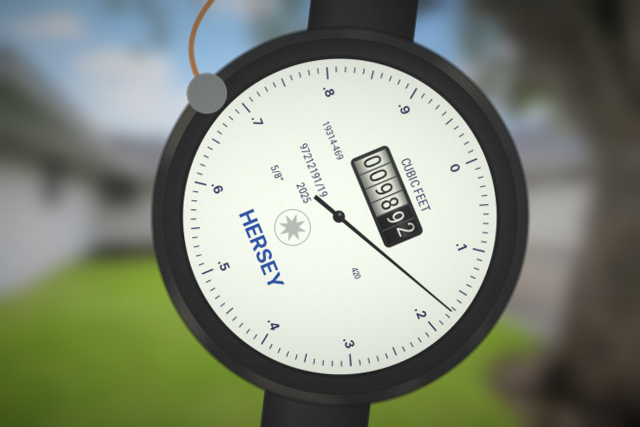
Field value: ft³ 9892.17
